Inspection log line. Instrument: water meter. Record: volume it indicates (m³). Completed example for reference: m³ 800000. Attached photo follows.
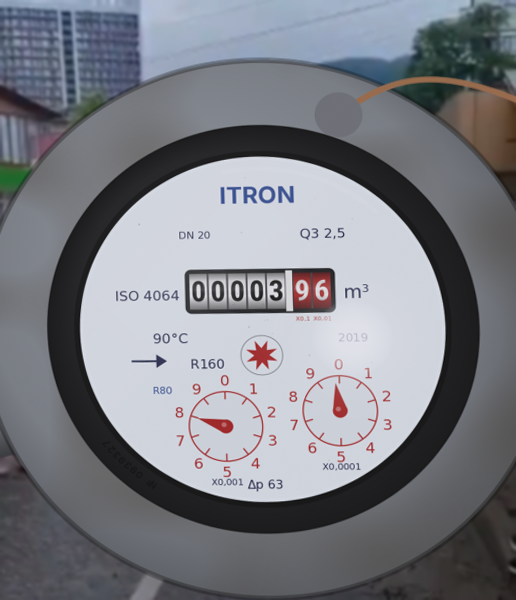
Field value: m³ 3.9679
